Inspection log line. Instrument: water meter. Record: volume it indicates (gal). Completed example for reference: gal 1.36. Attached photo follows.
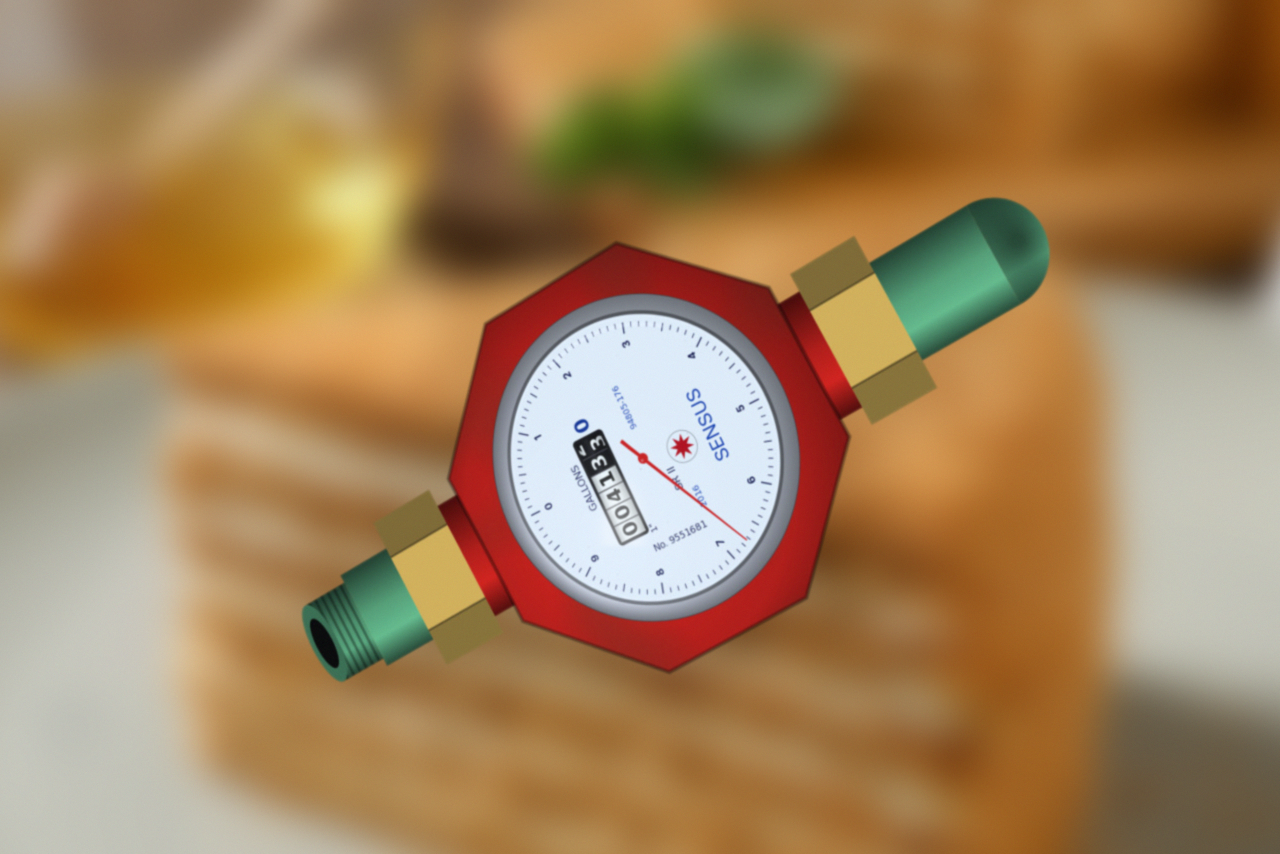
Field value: gal 41326.7
